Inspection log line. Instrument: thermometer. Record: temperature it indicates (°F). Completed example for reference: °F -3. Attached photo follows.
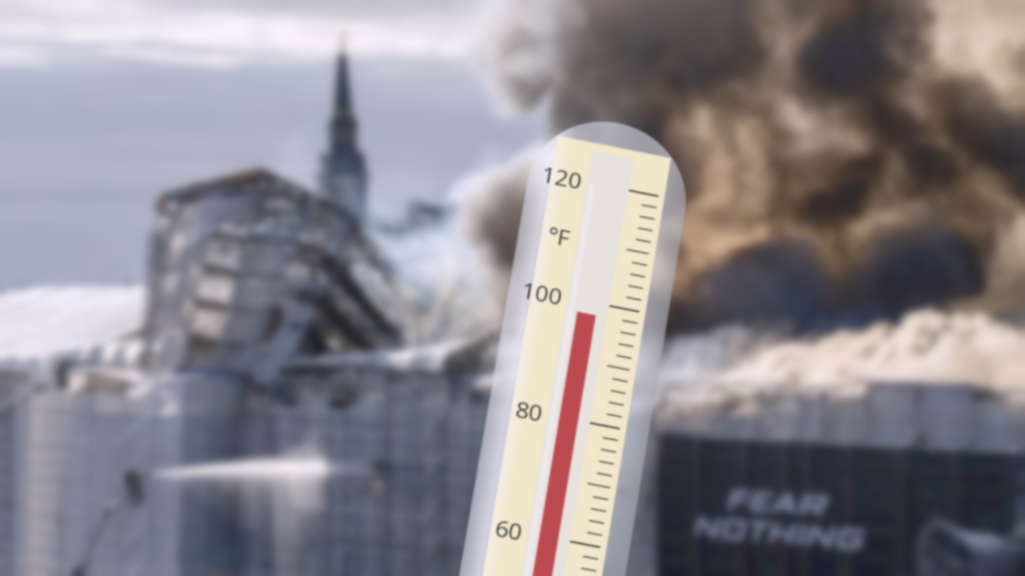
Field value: °F 98
